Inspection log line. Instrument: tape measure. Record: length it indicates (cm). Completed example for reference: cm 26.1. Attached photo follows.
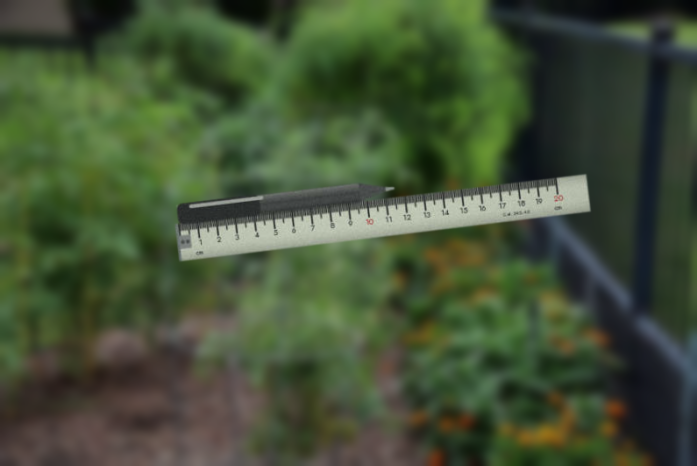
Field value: cm 11.5
